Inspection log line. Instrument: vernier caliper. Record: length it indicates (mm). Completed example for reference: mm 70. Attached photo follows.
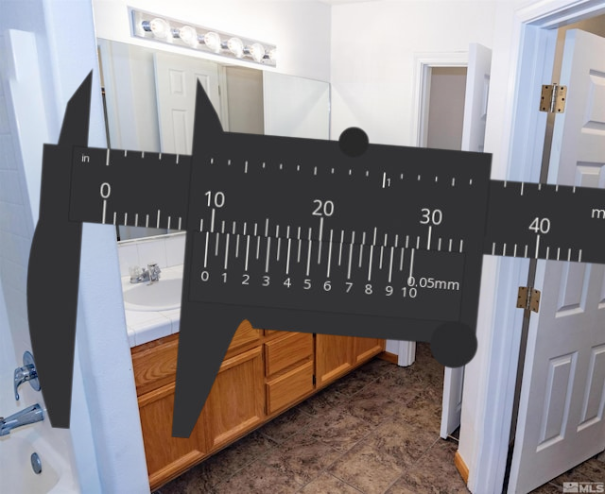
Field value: mm 9.6
